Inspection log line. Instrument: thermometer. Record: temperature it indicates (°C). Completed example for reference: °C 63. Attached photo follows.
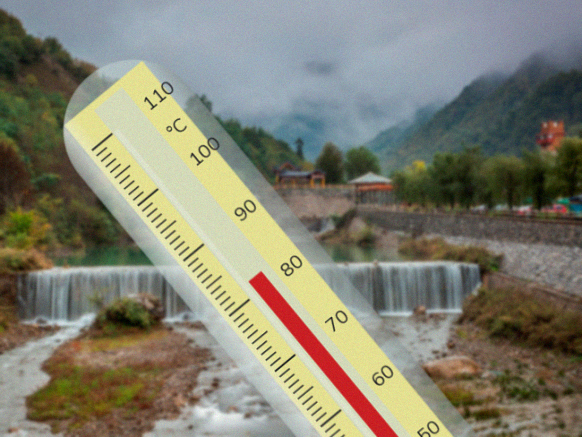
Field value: °C 82
